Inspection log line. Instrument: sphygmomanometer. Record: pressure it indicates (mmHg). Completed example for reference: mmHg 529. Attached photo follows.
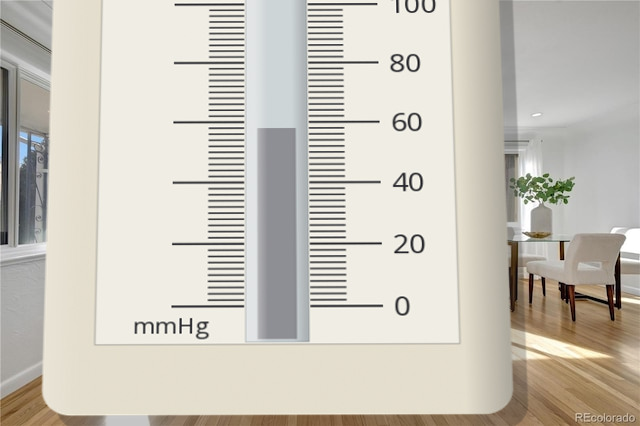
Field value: mmHg 58
